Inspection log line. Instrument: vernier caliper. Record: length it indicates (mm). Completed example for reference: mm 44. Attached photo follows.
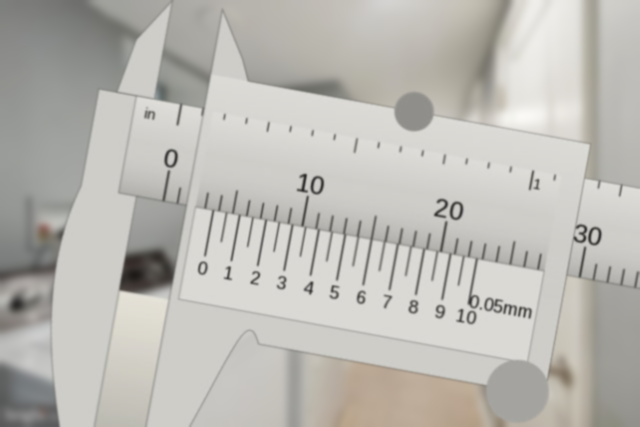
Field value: mm 3.6
